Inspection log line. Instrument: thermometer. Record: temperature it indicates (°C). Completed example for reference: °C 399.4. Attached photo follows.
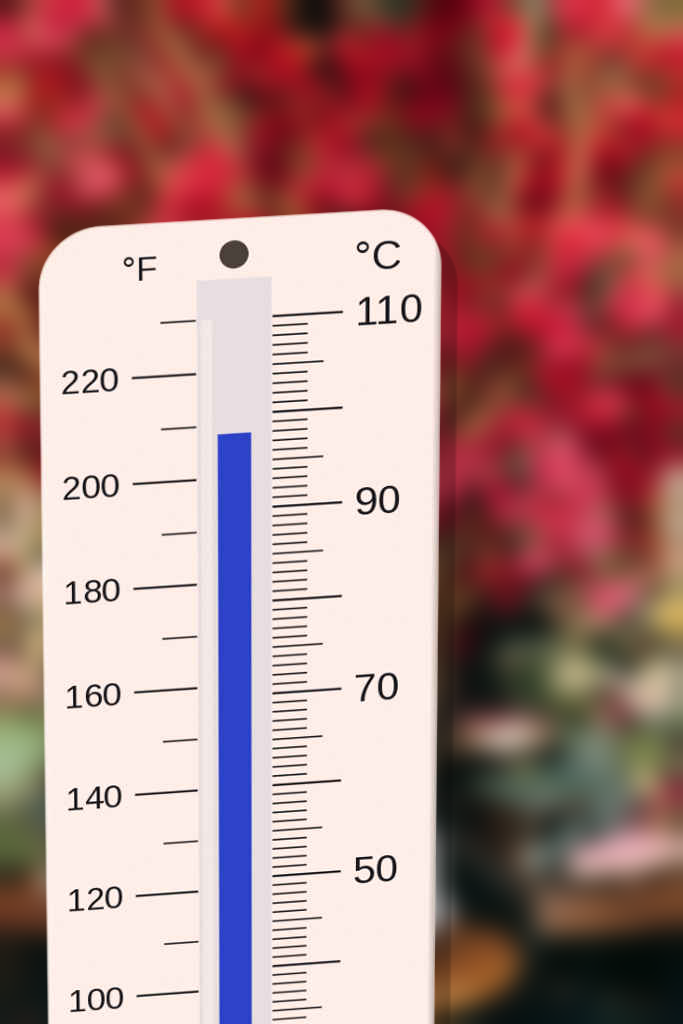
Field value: °C 98
